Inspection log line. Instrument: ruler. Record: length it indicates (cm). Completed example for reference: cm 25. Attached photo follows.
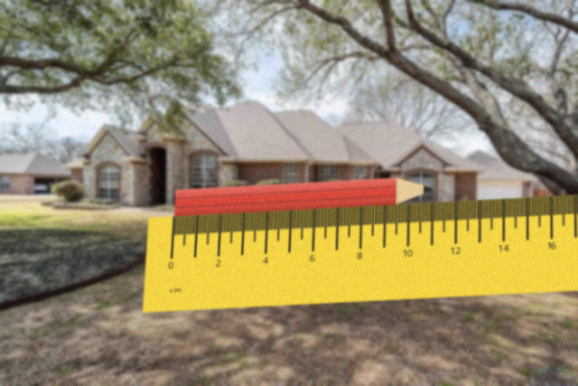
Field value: cm 11
